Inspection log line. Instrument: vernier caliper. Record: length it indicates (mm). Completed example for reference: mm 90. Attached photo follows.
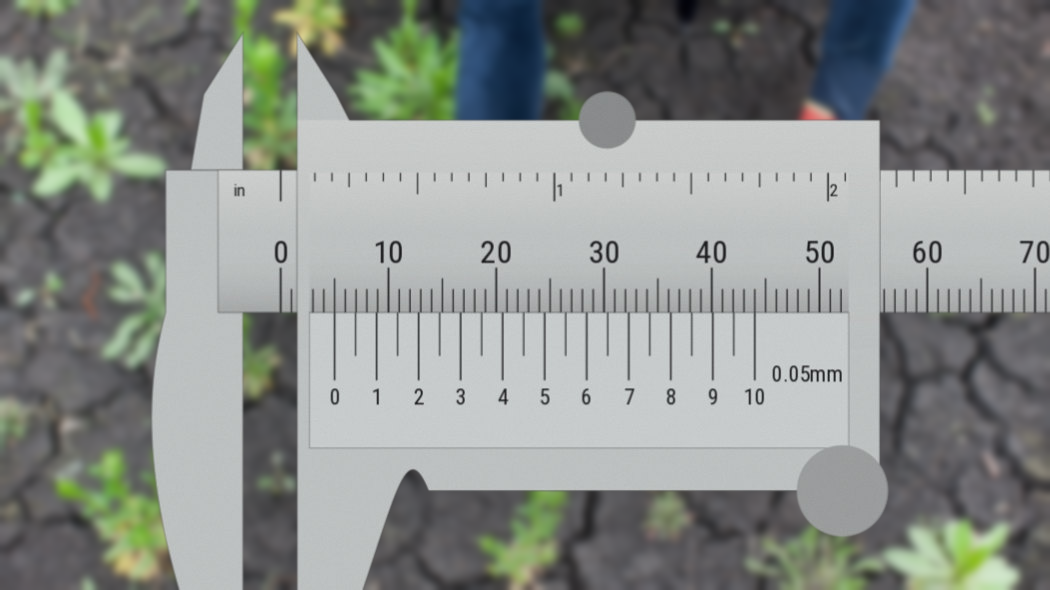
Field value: mm 5.0
